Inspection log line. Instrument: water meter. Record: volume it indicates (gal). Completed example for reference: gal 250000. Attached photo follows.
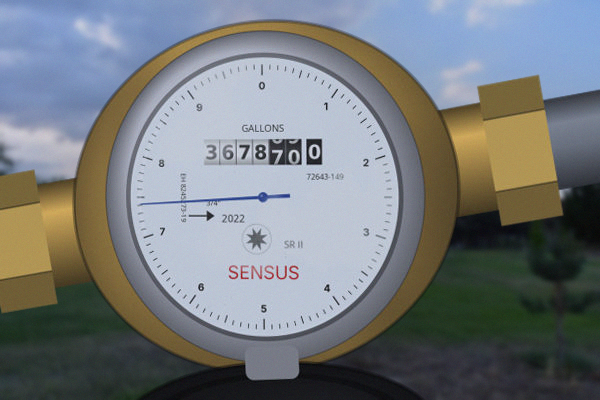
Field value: gal 3678697.4
